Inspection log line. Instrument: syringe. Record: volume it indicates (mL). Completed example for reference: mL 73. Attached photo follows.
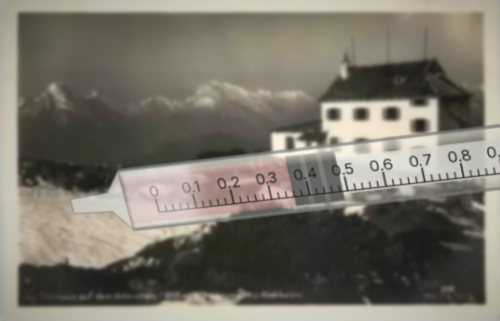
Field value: mL 0.36
